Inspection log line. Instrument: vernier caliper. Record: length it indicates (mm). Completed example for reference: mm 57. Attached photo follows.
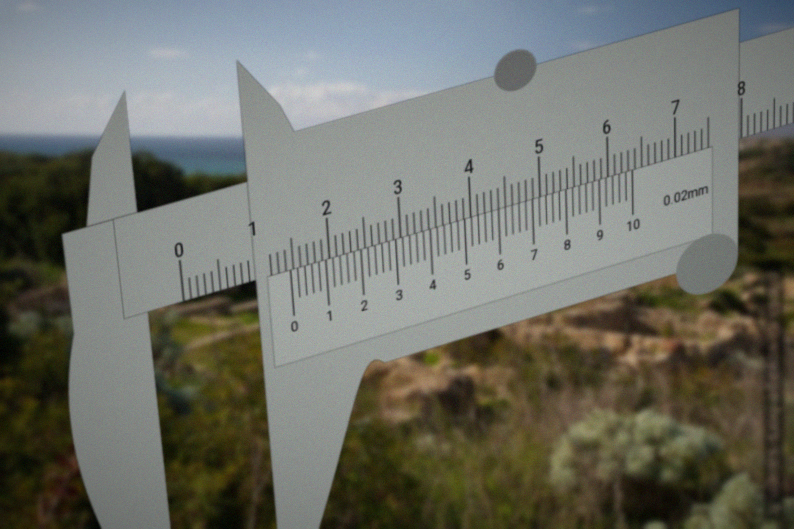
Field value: mm 14.6
